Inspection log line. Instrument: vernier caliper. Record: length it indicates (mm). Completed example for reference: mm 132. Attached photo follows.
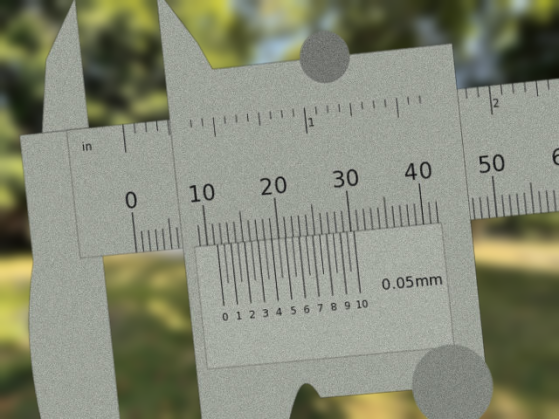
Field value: mm 11.4
